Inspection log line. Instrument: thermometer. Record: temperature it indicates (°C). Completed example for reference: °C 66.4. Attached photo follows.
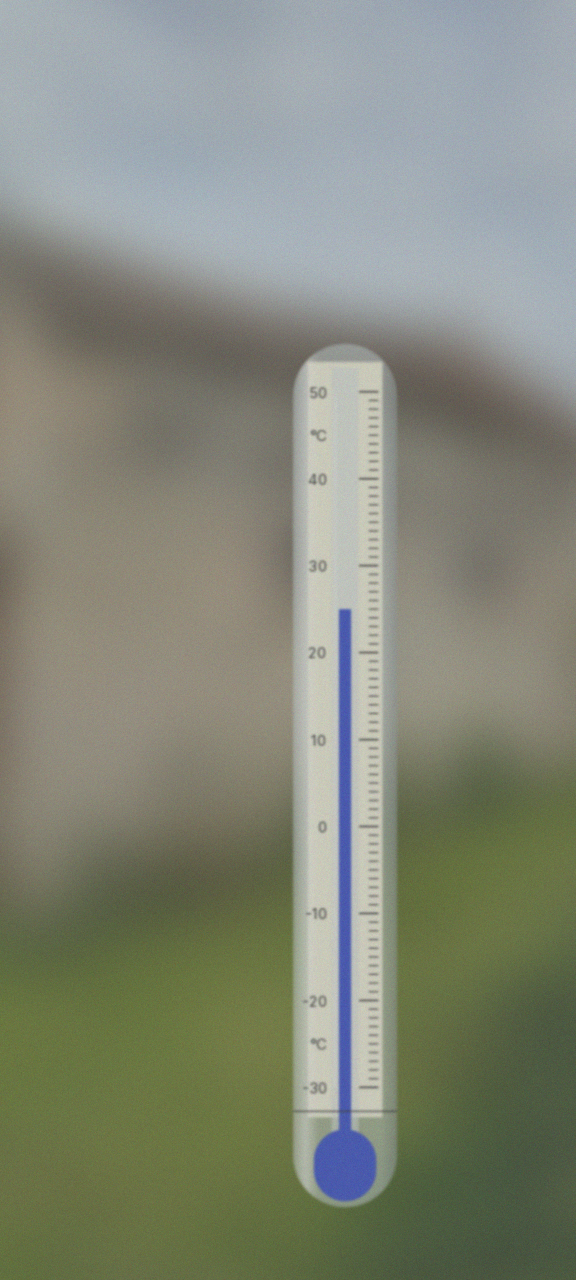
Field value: °C 25
